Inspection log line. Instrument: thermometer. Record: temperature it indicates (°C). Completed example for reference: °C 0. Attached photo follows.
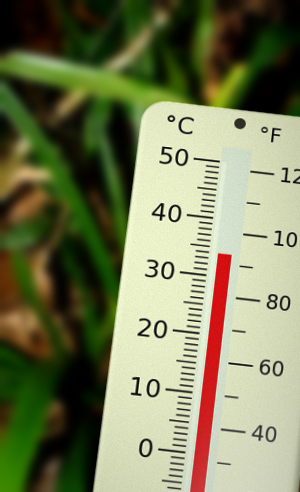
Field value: °C 34
